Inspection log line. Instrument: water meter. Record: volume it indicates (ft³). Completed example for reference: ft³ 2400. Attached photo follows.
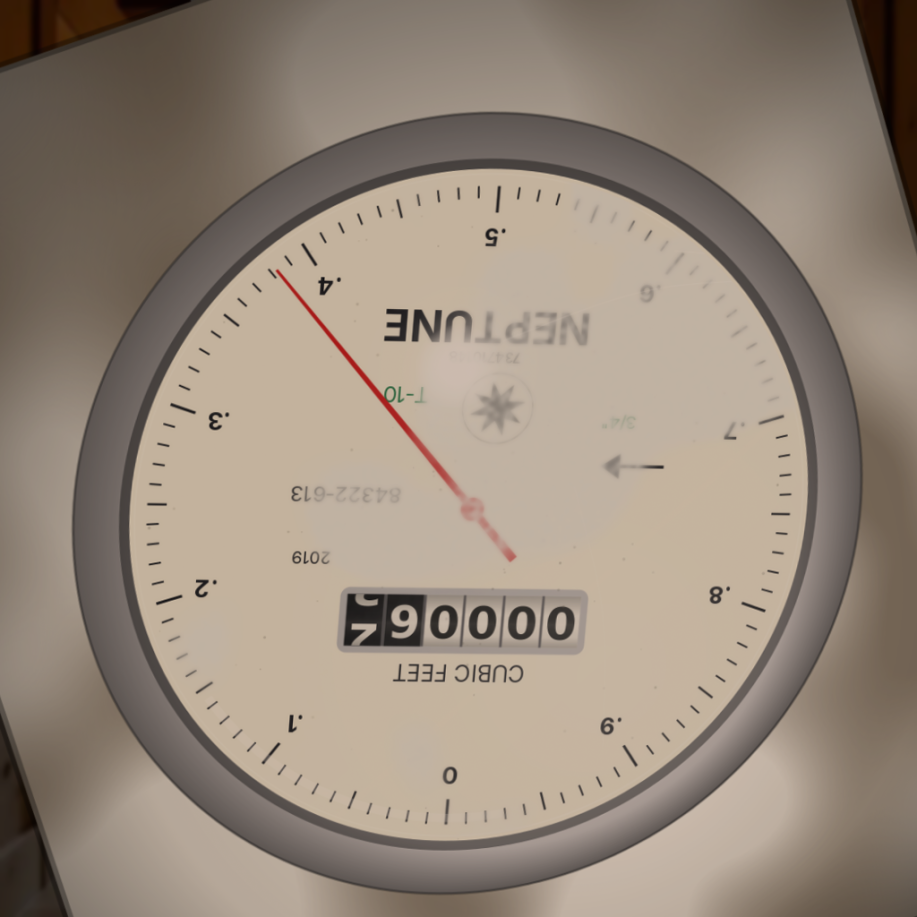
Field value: ft³ 62.38
